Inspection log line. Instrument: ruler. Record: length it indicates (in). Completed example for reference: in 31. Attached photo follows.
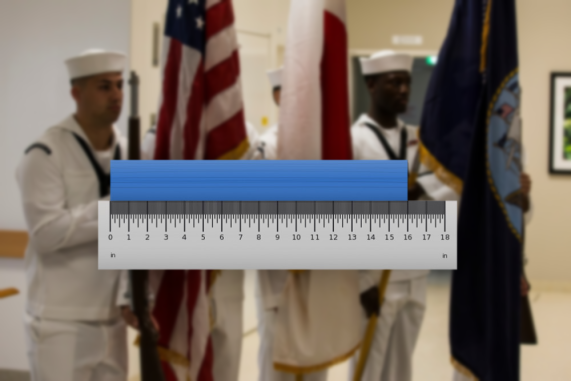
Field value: in 16
